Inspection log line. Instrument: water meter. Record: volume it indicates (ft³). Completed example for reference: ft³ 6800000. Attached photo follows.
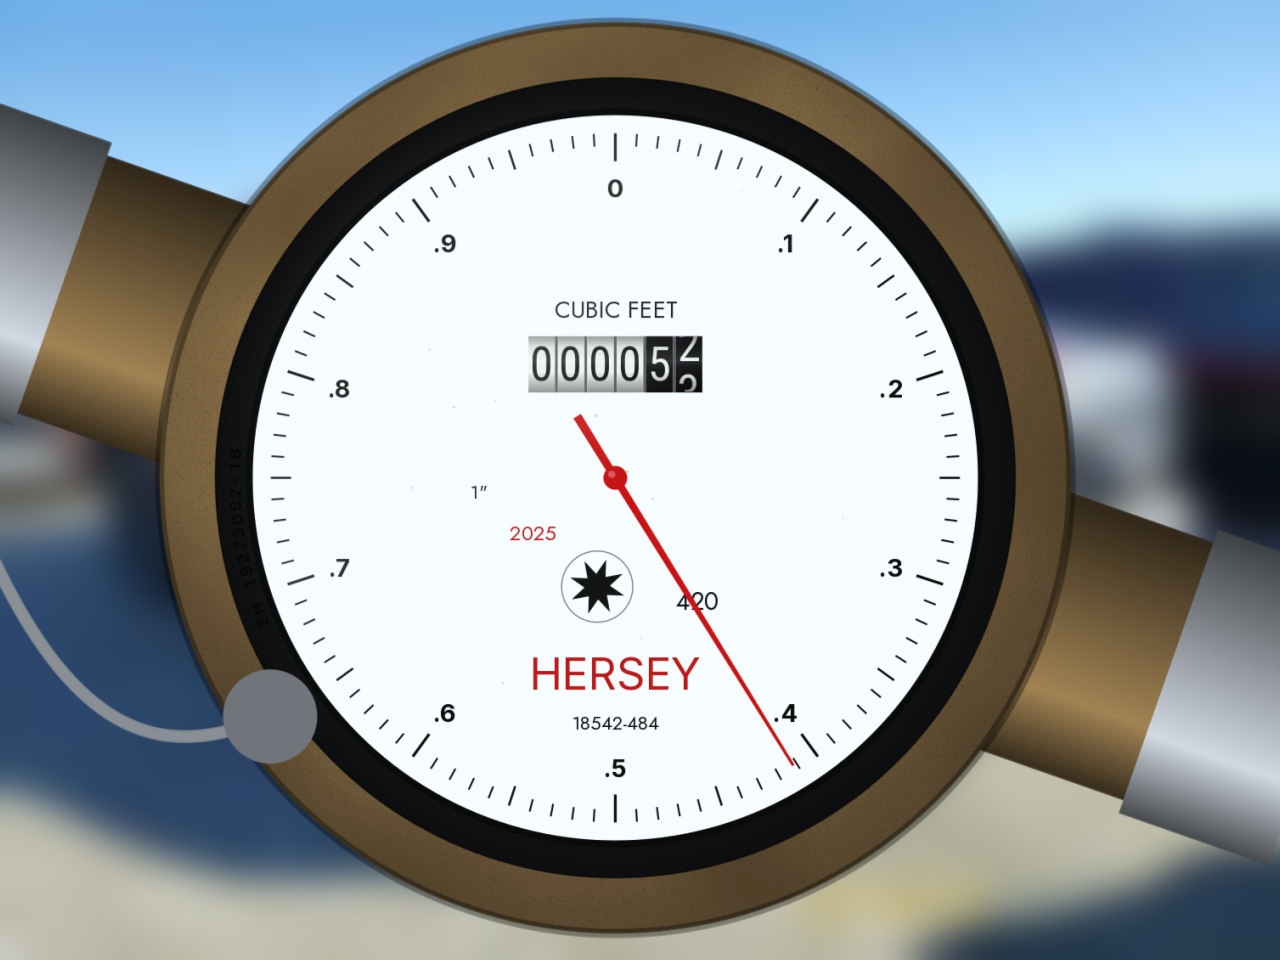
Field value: ft³ 52.41
